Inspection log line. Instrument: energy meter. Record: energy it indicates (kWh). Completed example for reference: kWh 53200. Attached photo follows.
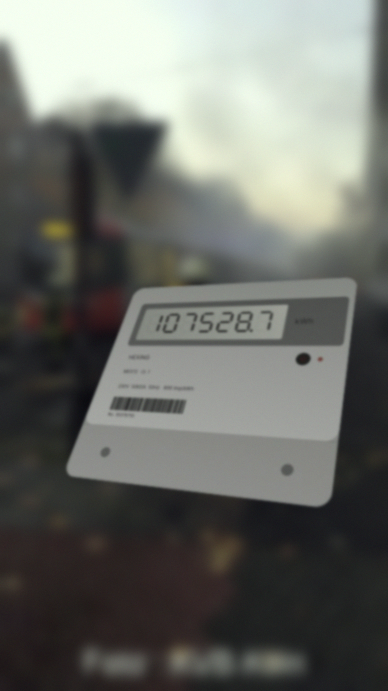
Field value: kWh 107528.7
